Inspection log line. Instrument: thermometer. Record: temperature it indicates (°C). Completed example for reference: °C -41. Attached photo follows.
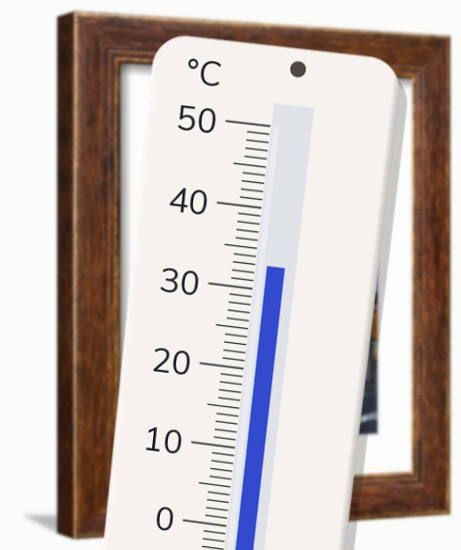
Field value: °C 33
